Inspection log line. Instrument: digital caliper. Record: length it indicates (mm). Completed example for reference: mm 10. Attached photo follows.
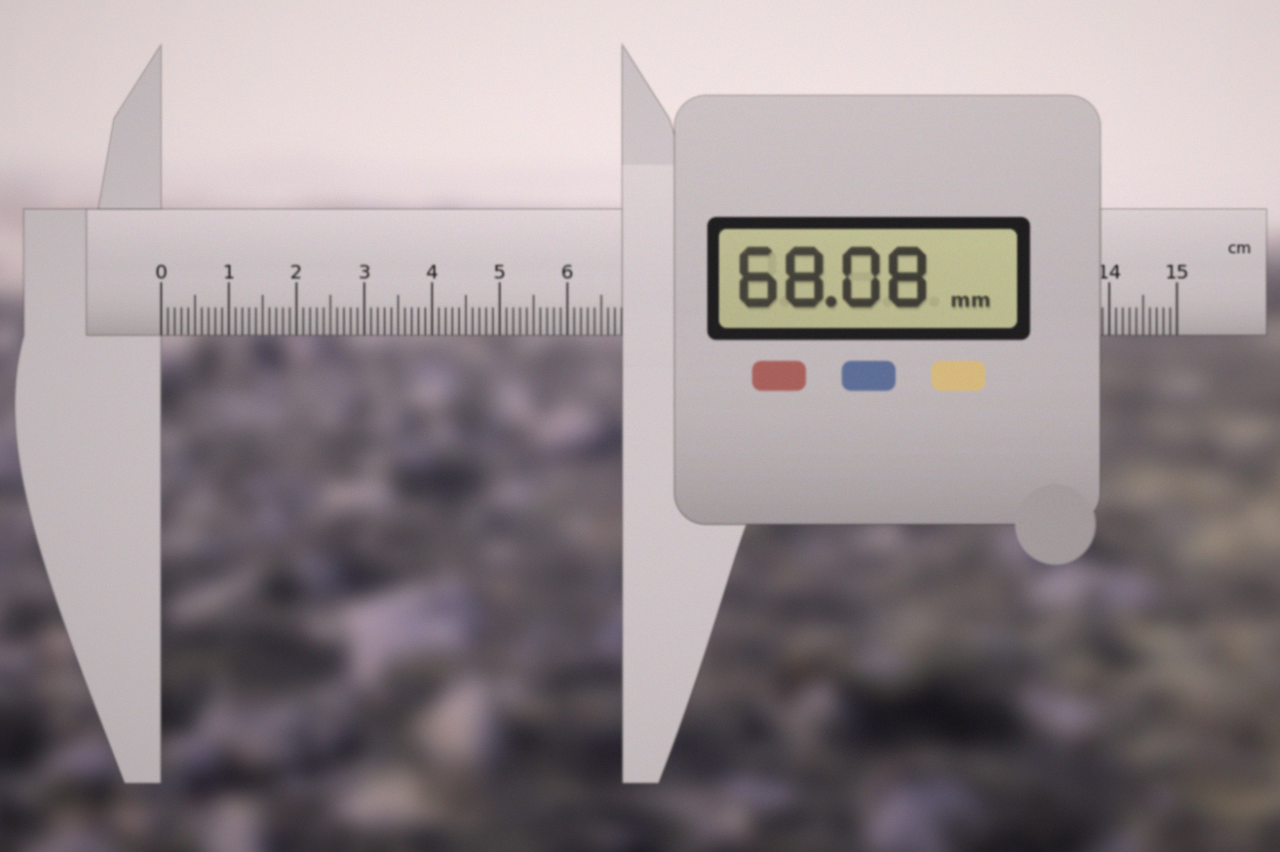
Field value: mm 68.08
